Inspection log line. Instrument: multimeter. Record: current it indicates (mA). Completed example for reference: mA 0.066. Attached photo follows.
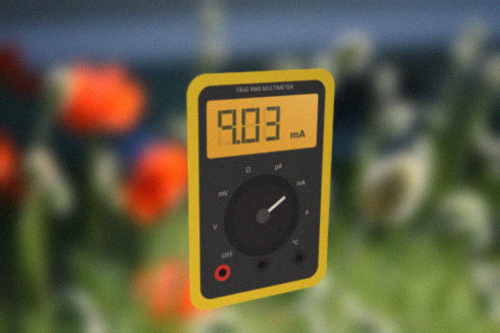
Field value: mA 9.03
